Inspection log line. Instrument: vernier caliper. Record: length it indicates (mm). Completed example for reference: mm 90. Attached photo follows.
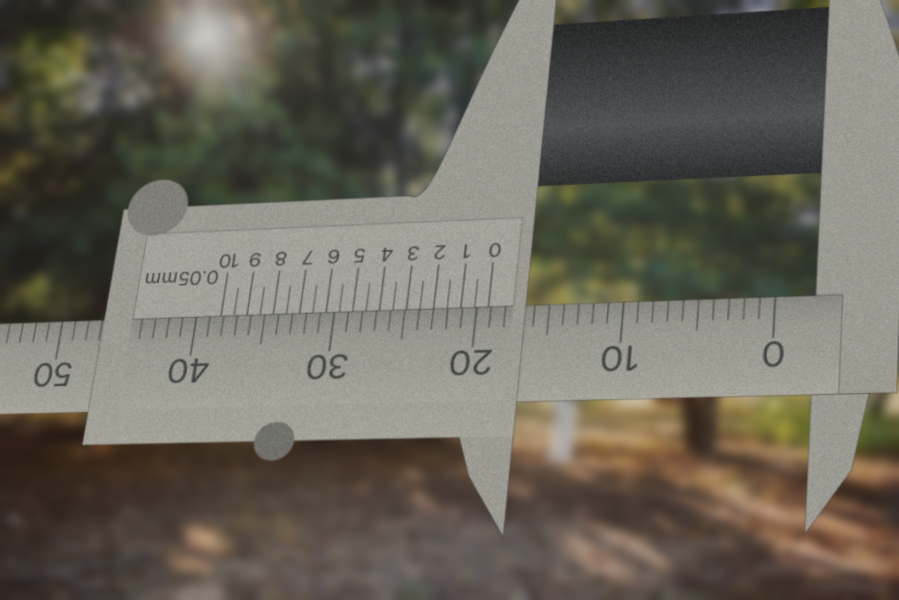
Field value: mm 19.2
